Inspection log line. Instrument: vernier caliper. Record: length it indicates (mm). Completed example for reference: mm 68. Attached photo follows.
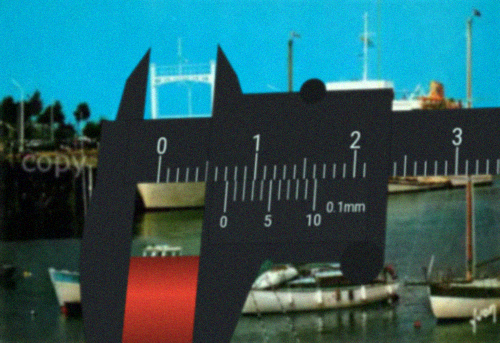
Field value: mm 7.2
